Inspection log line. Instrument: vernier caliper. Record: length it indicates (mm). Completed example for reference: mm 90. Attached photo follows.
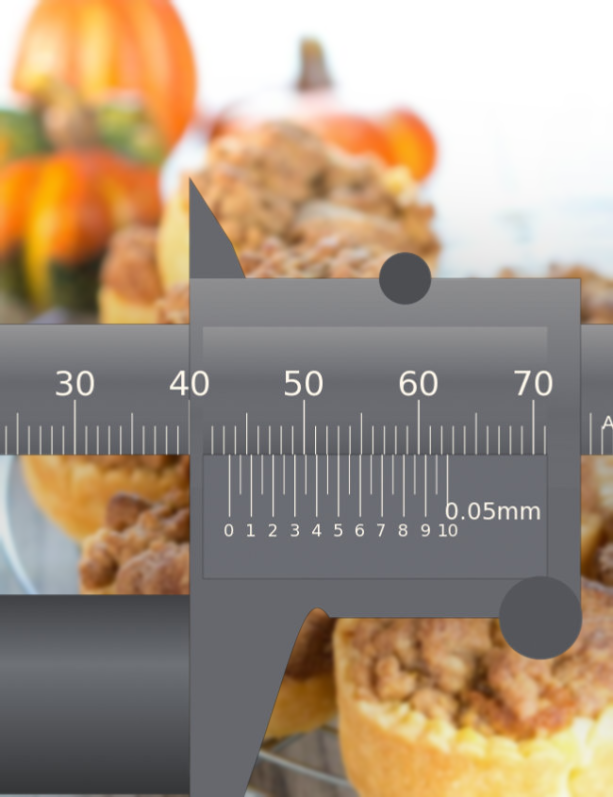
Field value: mm 43.5
